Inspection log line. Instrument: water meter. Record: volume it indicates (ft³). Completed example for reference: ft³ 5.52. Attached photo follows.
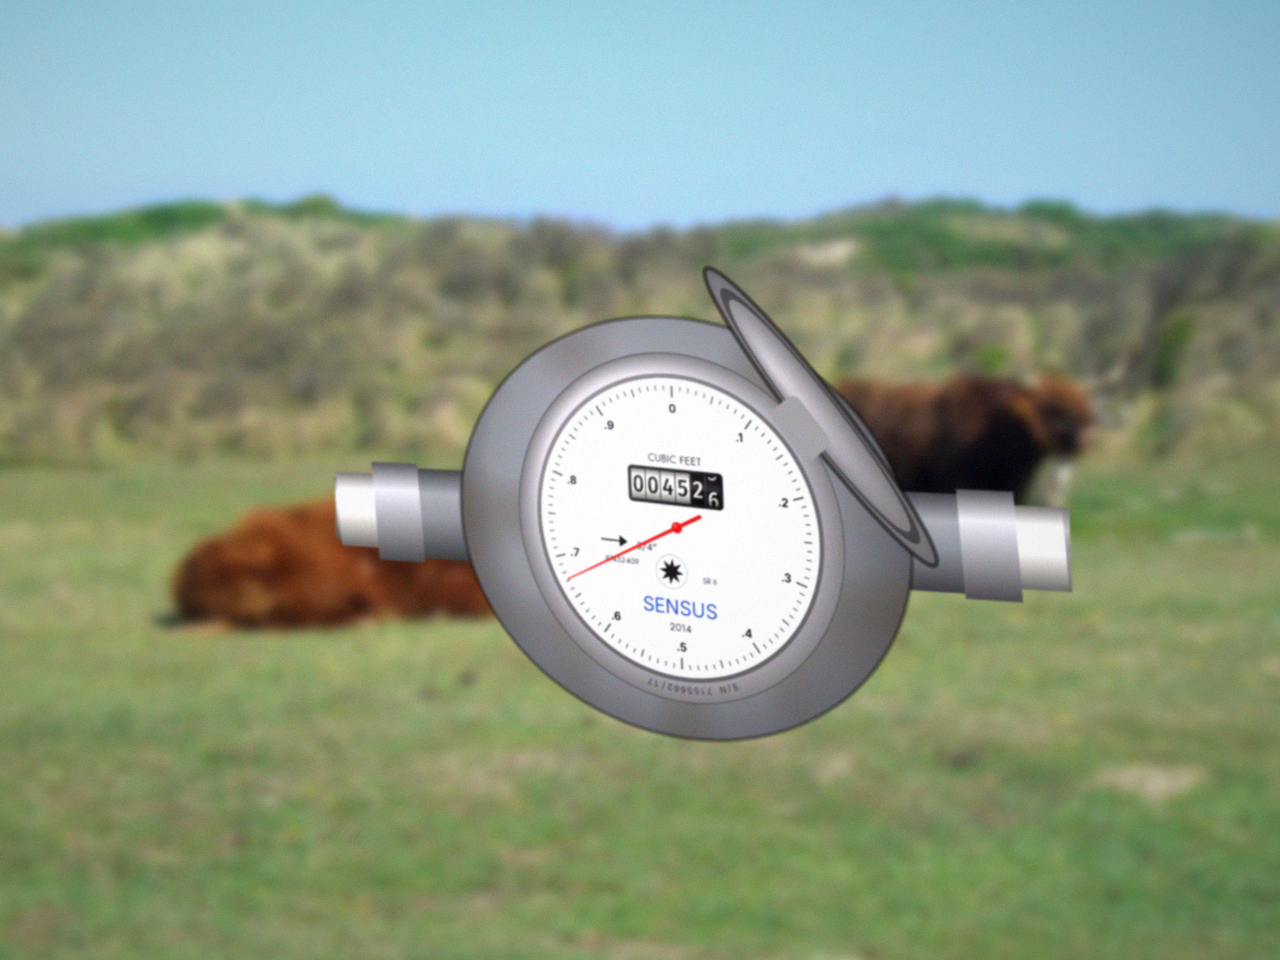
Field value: ft³ 4525.67
